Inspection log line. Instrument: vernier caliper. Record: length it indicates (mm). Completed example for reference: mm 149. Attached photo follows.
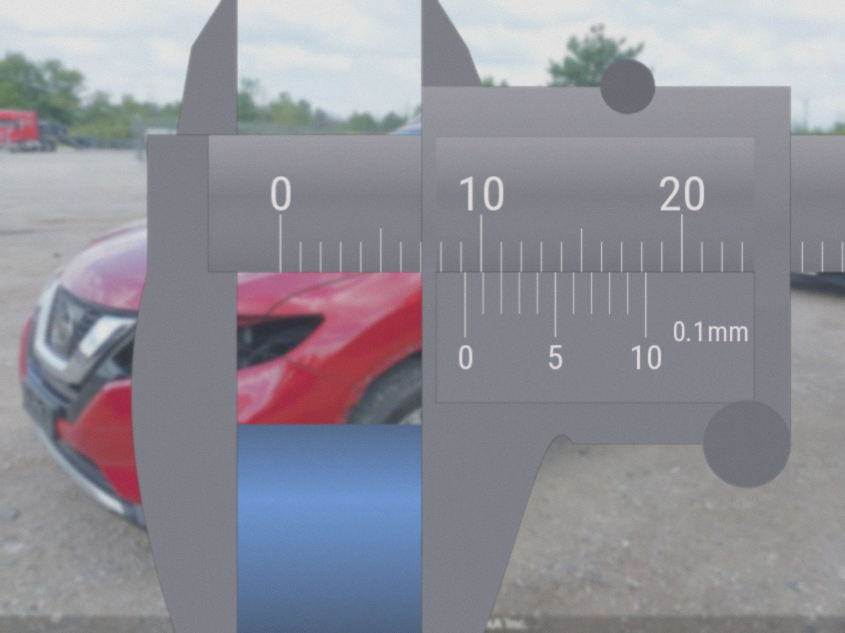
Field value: mm 9.2
